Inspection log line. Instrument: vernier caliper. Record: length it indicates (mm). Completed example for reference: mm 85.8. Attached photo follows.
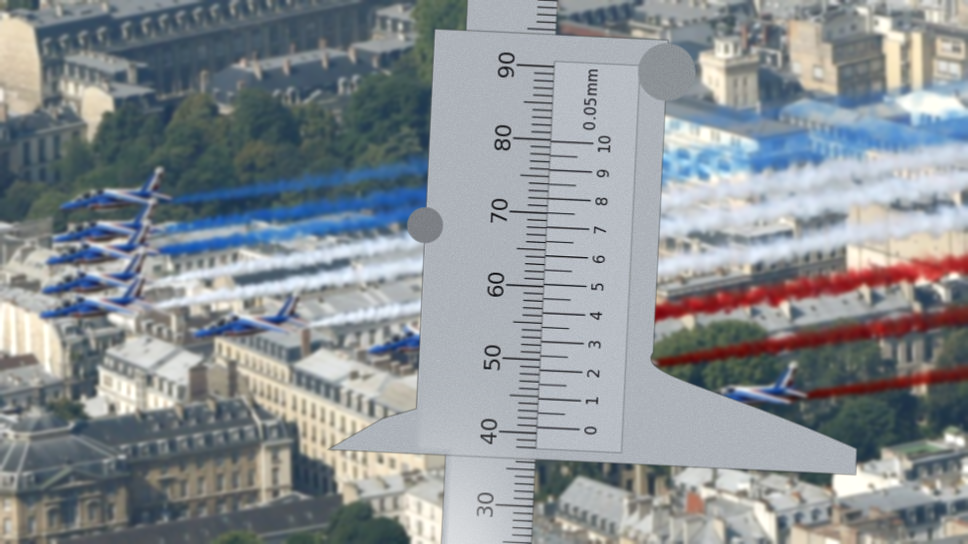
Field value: mm 40.8
